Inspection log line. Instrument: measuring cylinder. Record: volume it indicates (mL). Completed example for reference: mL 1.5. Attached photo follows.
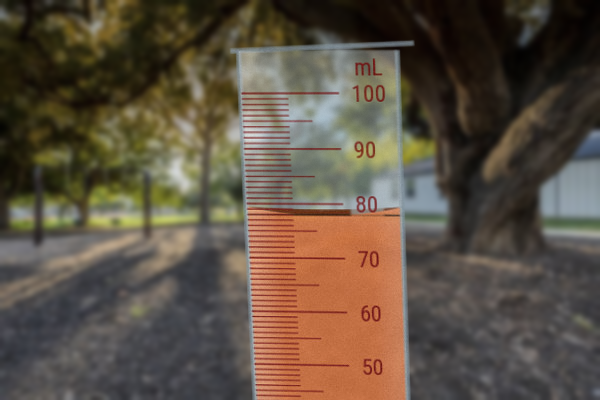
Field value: mL 78
